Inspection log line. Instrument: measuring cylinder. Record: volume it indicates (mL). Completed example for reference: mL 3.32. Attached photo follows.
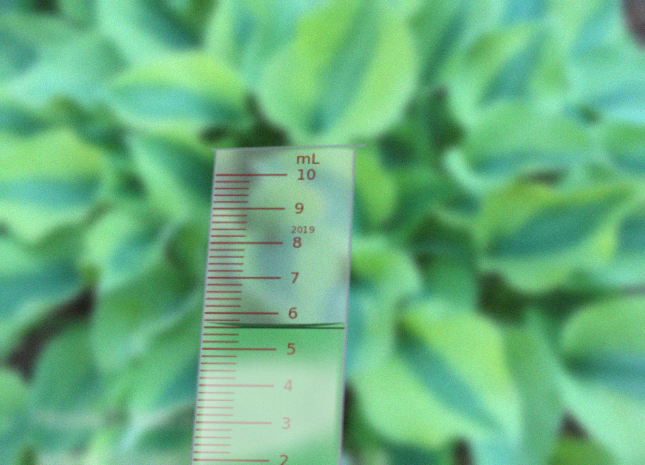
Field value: mL 5.6
